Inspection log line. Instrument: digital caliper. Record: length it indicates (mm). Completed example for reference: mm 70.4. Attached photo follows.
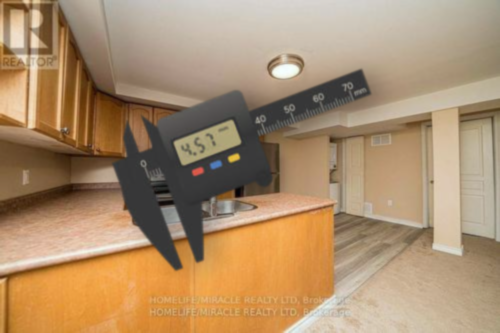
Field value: mm 4.57
